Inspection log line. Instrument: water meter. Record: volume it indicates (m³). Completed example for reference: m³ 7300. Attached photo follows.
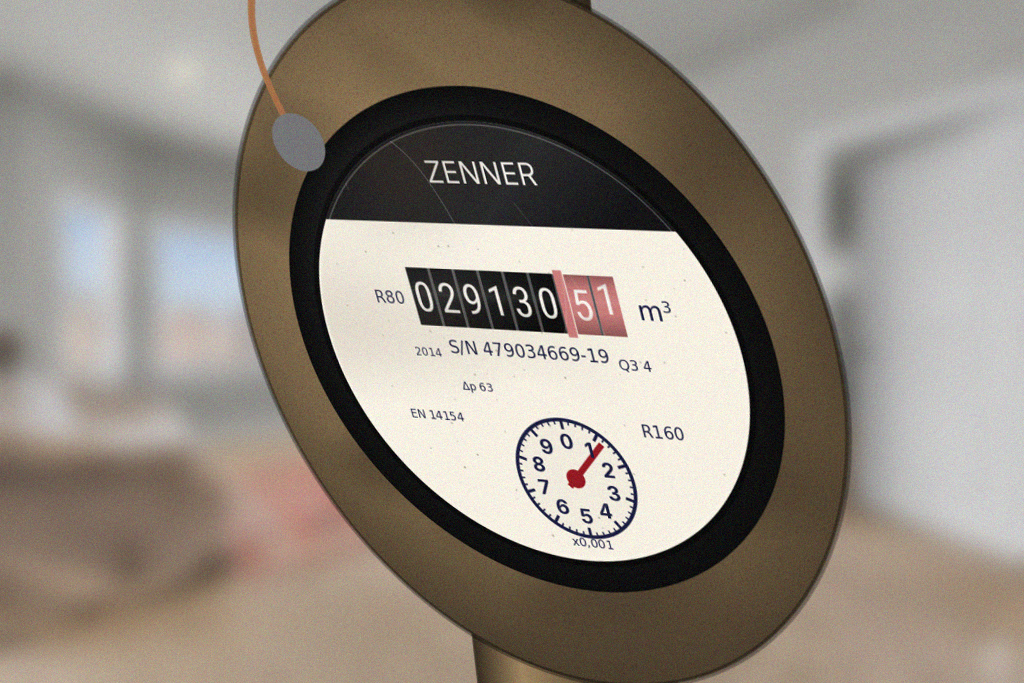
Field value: m³ 29130.511
